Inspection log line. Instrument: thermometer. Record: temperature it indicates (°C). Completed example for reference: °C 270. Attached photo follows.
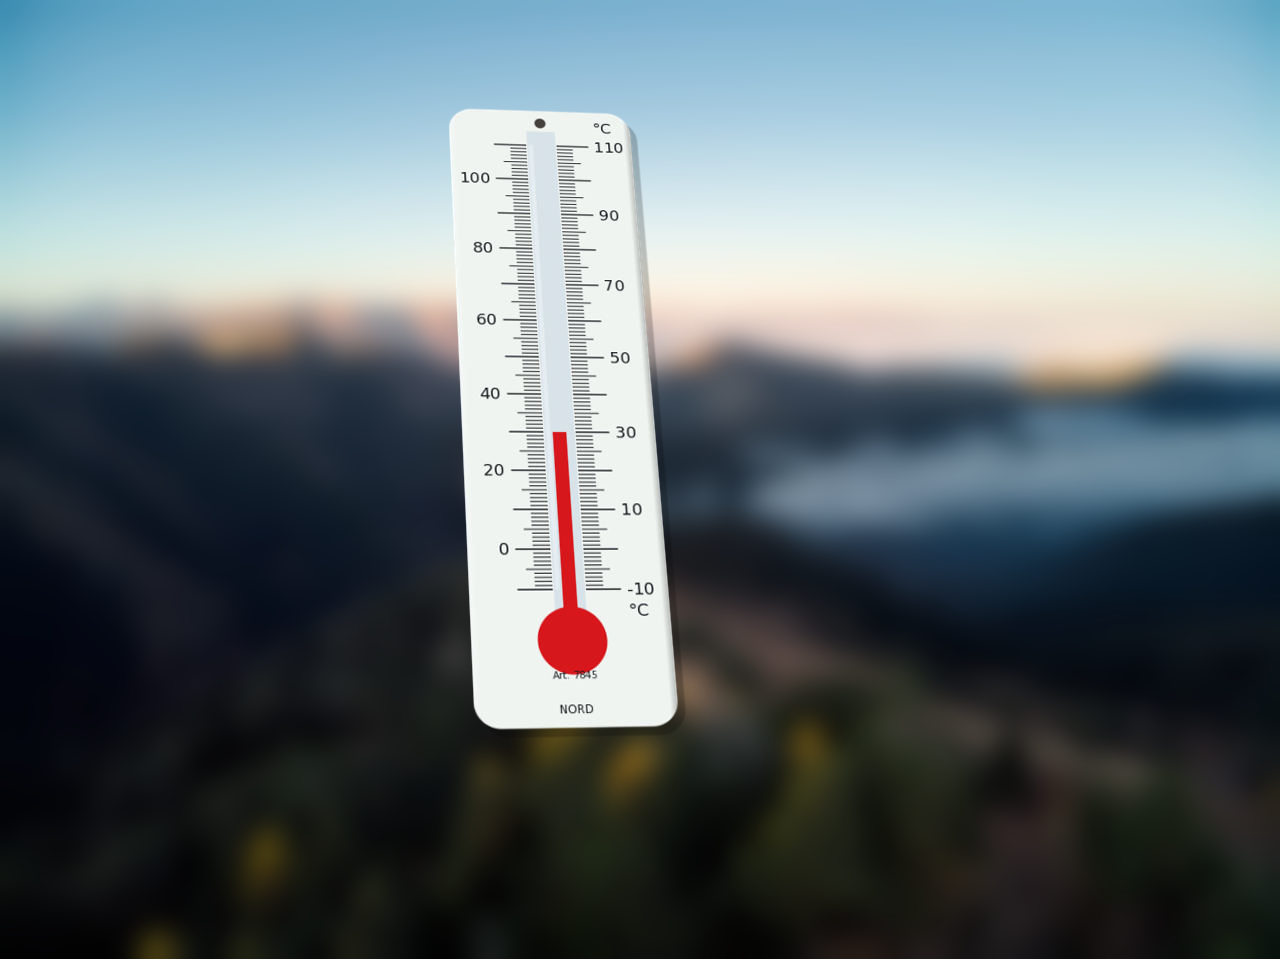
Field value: °C 30
